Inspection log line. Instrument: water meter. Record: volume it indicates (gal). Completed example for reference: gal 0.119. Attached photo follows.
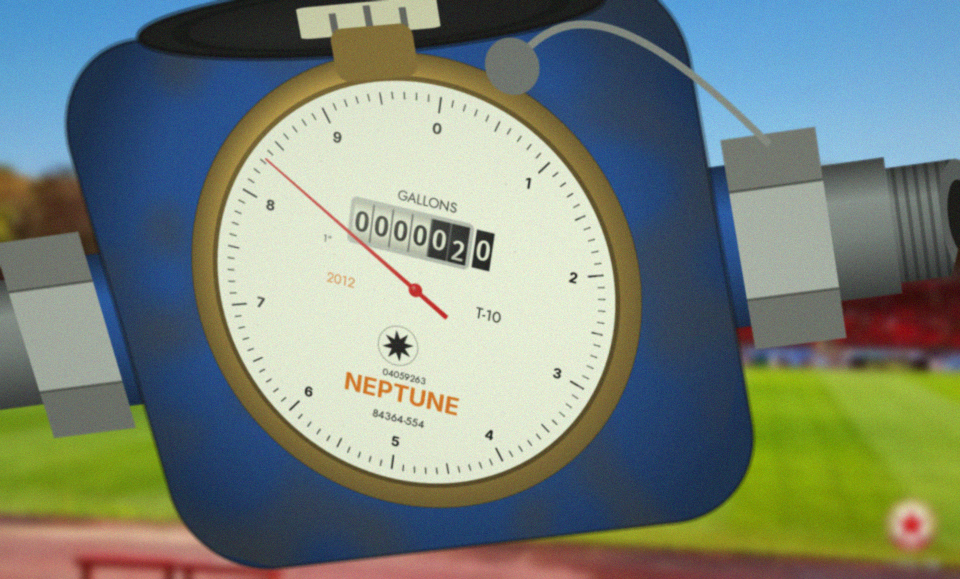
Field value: gal 18.3
